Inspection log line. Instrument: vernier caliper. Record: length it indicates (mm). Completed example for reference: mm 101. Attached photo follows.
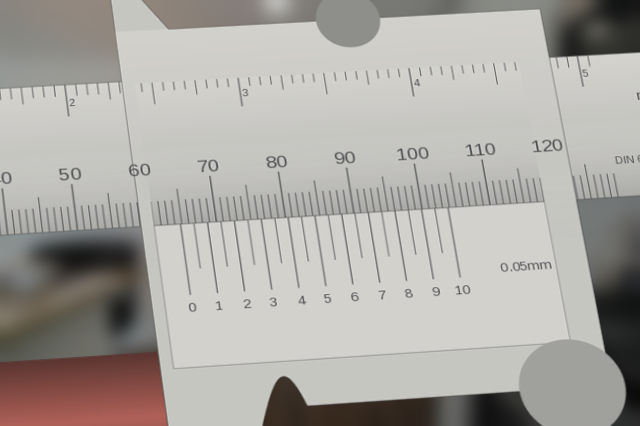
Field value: mm 64.8
